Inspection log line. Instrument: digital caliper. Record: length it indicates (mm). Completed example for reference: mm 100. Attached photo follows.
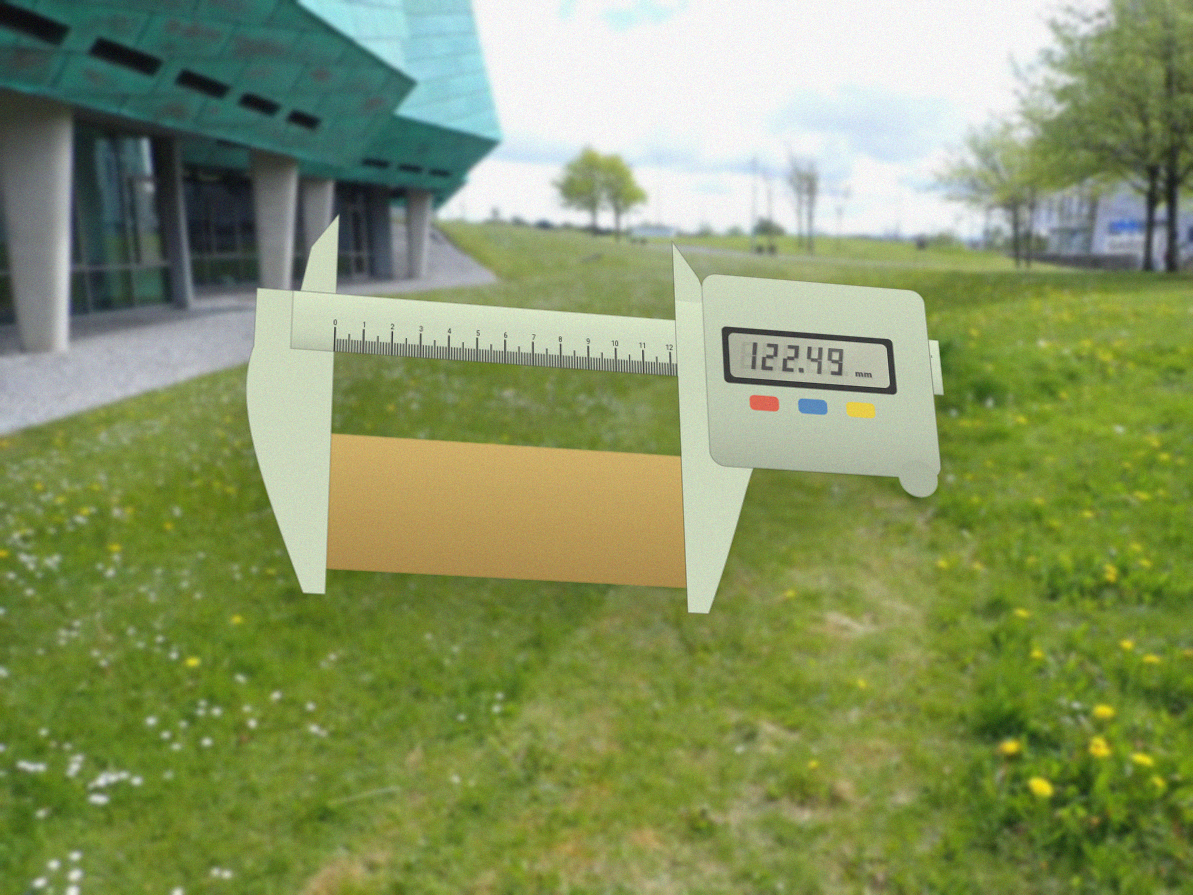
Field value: mm 122.49
